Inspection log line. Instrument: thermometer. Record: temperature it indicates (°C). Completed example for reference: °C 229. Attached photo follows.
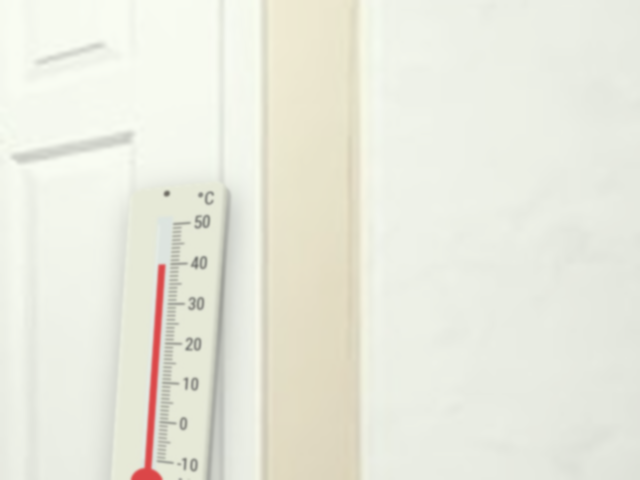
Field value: °C 40
